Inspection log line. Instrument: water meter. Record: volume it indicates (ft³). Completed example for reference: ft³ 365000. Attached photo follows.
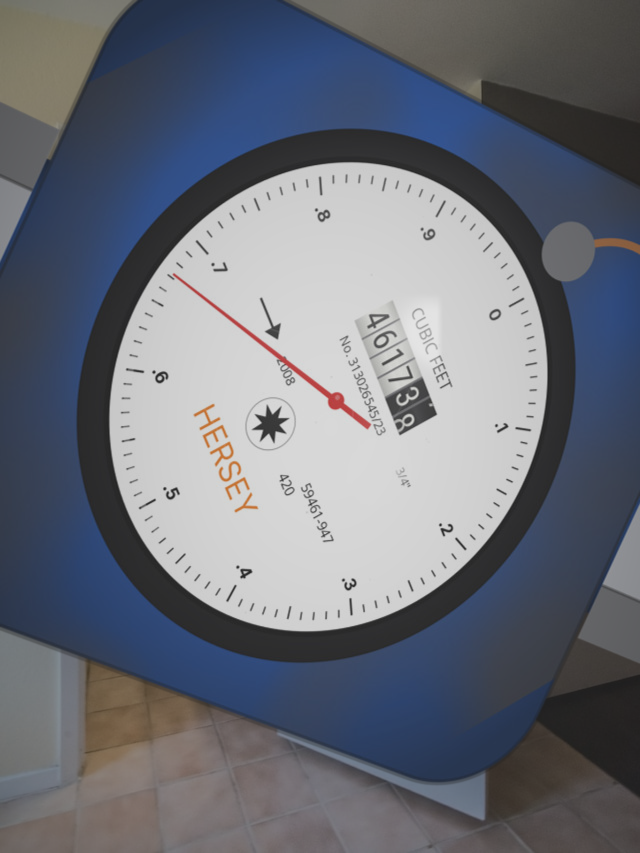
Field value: ft³ 461737.67
